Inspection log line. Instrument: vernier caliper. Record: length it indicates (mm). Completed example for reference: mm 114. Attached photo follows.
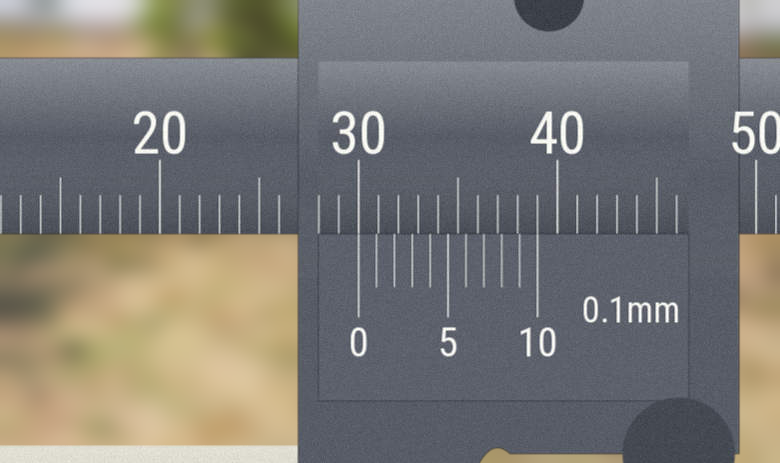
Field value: mm 30.0
